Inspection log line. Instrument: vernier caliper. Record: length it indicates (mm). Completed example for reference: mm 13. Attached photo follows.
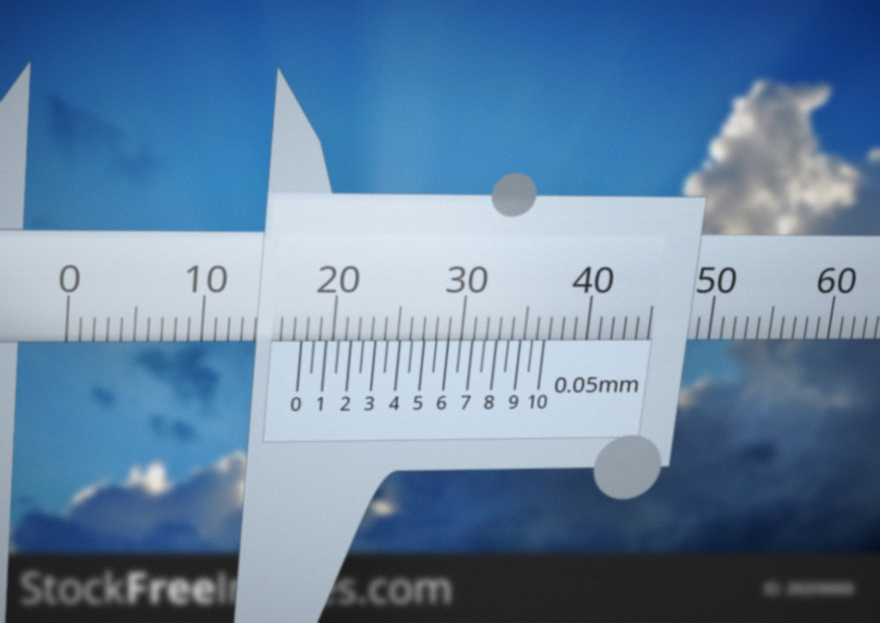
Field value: mm 17.6
